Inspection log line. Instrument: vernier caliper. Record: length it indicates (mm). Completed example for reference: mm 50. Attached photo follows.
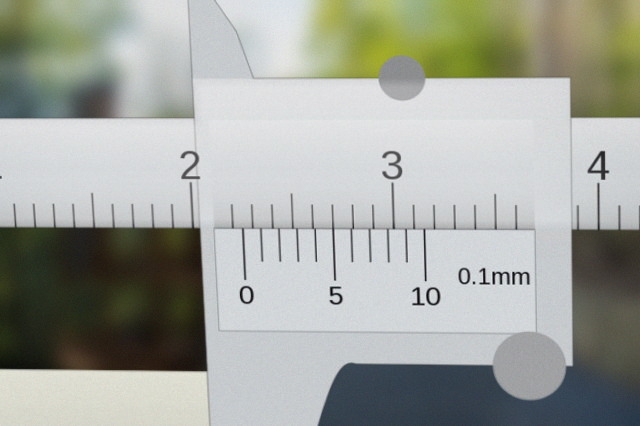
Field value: mm 22.5
